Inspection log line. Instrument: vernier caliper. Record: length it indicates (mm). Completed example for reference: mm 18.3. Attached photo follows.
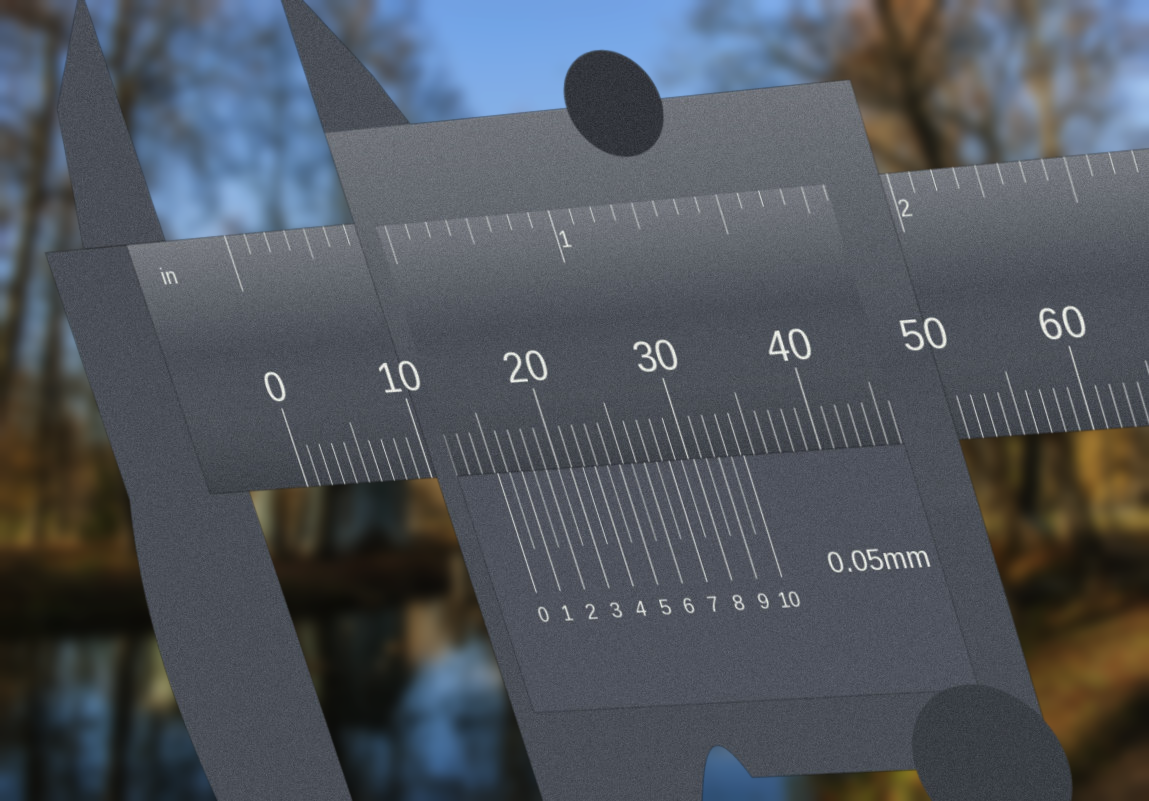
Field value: mm 15.2
